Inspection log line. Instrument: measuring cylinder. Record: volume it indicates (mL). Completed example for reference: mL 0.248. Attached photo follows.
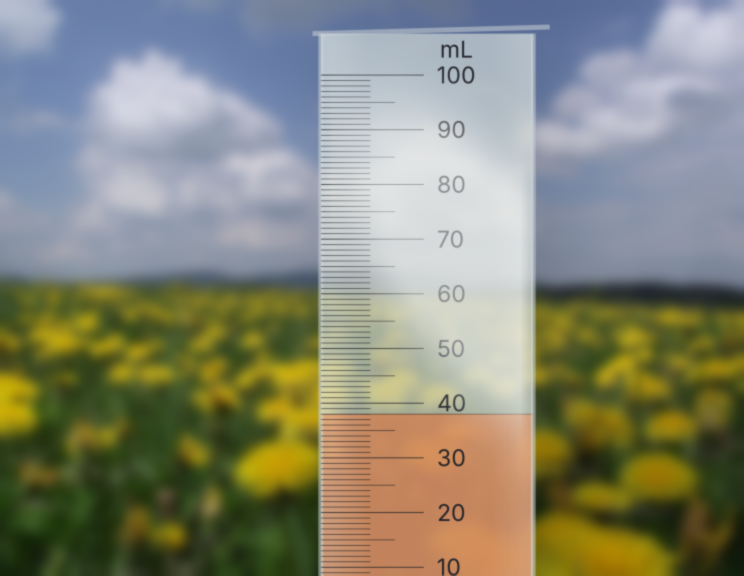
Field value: mL 38
